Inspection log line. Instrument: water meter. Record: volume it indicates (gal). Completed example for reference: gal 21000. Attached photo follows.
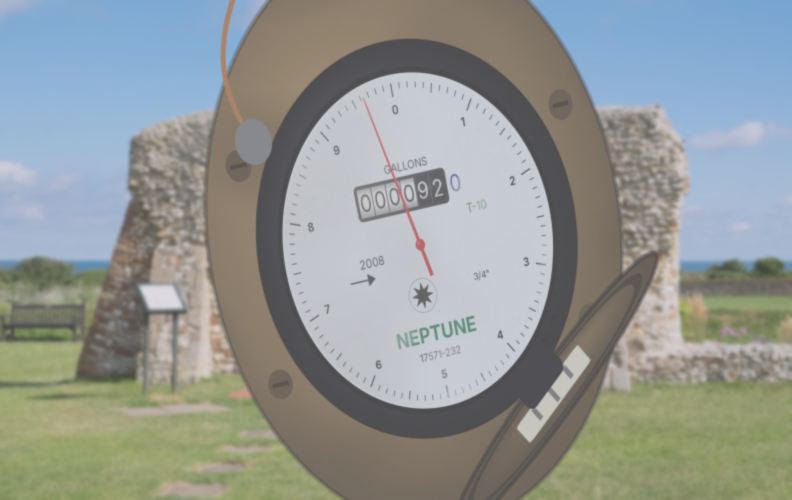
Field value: gal 919.6
